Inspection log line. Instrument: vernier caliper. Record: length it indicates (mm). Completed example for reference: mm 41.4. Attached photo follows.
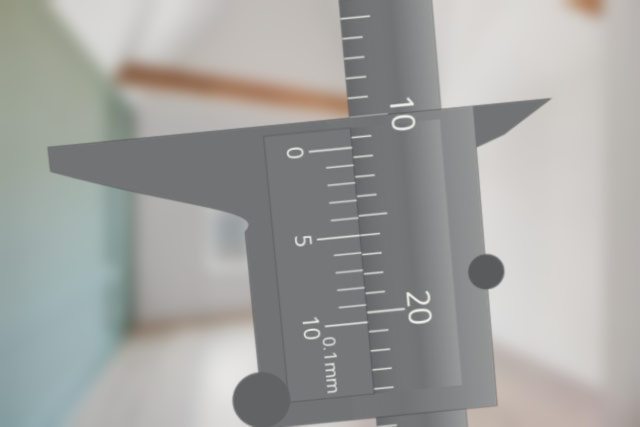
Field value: mm 11.5
